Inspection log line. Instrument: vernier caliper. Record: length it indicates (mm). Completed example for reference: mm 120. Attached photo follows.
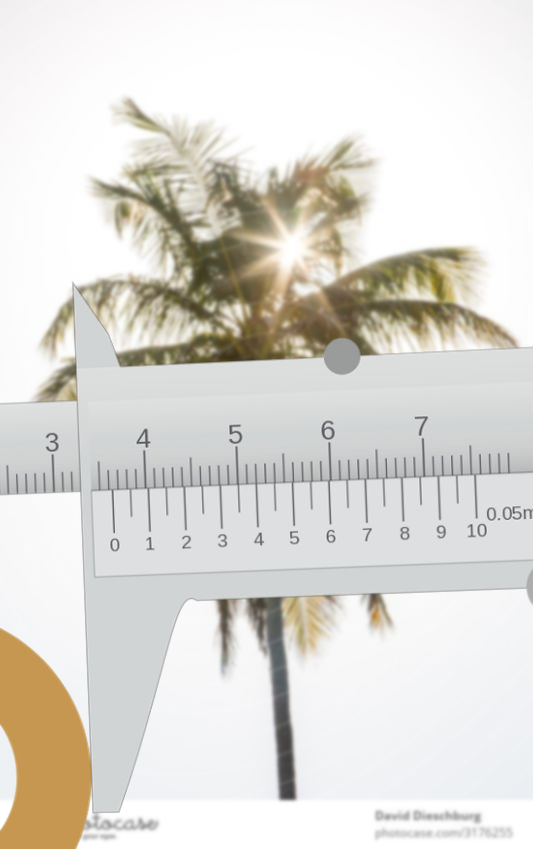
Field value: mm 36.4
